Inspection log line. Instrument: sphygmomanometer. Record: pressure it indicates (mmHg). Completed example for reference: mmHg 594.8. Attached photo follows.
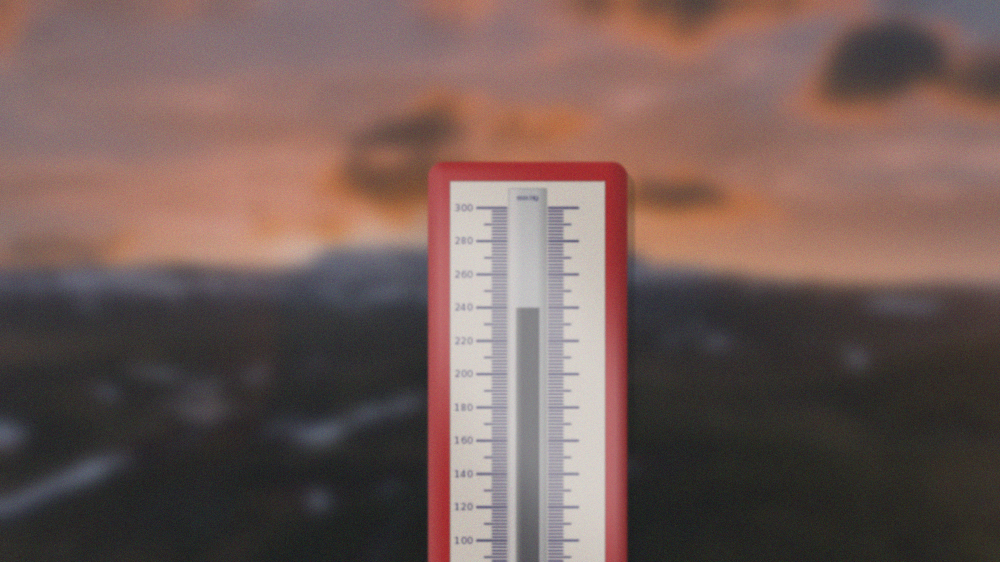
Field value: mmHg 240
